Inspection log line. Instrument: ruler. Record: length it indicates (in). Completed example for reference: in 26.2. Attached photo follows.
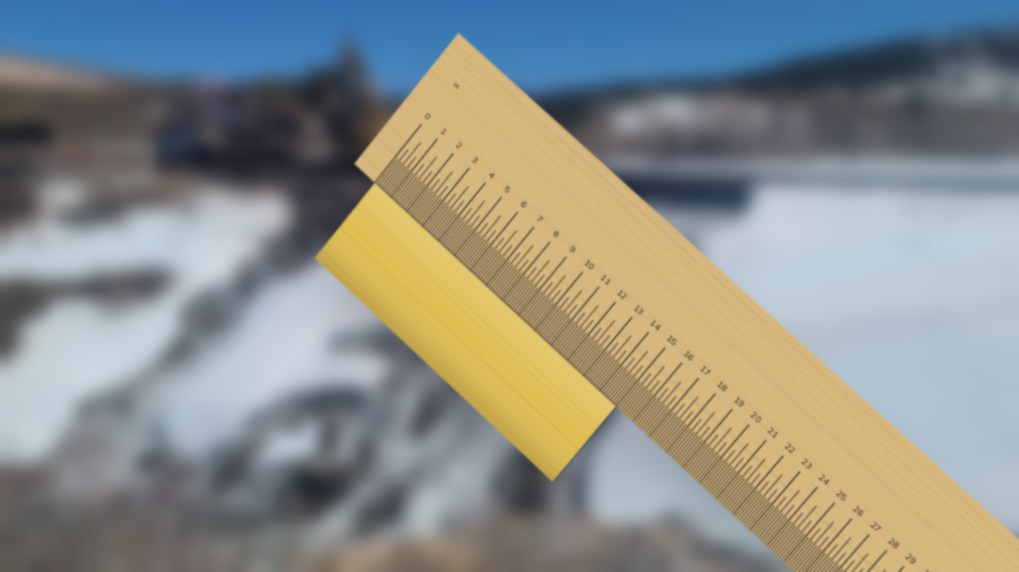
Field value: in 15
